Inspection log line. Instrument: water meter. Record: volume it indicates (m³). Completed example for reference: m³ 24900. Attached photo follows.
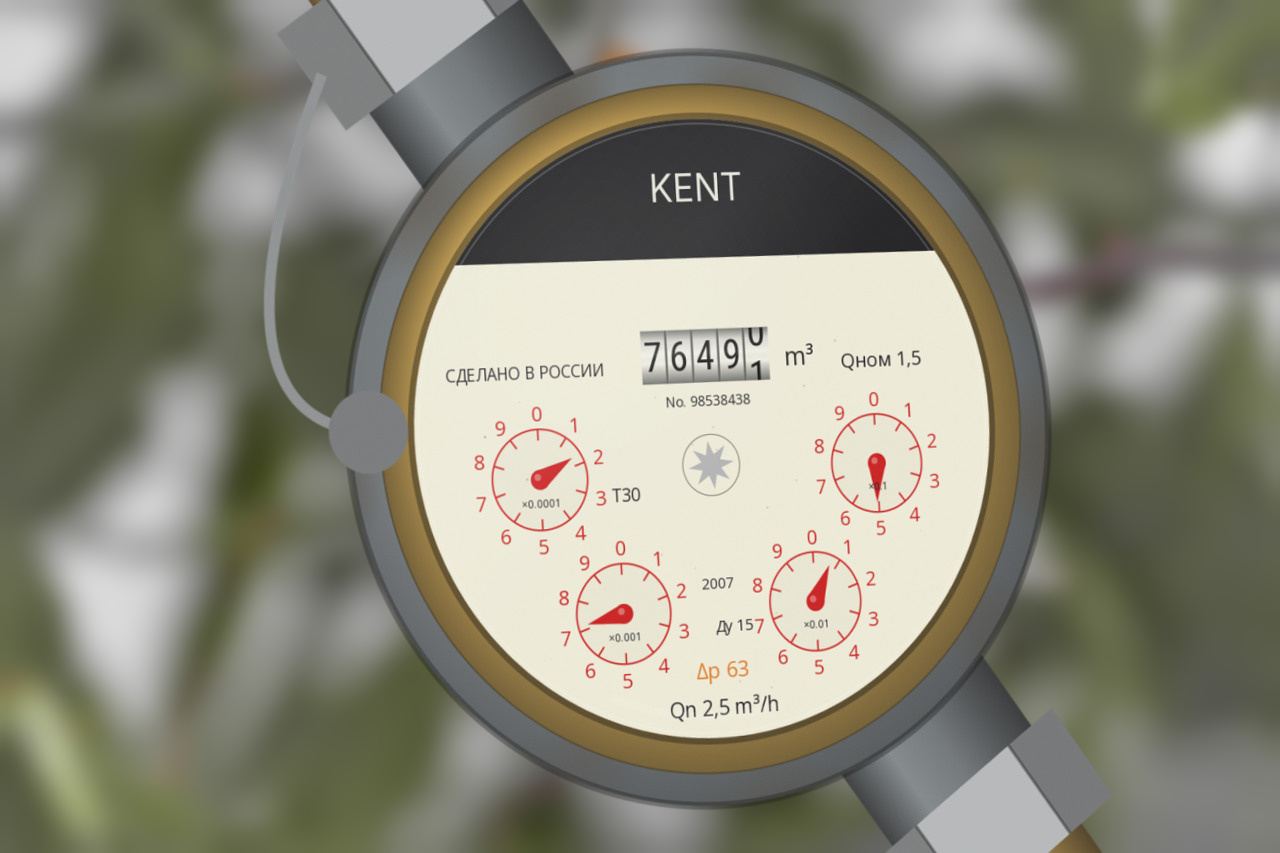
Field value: m³ 76490.5071
